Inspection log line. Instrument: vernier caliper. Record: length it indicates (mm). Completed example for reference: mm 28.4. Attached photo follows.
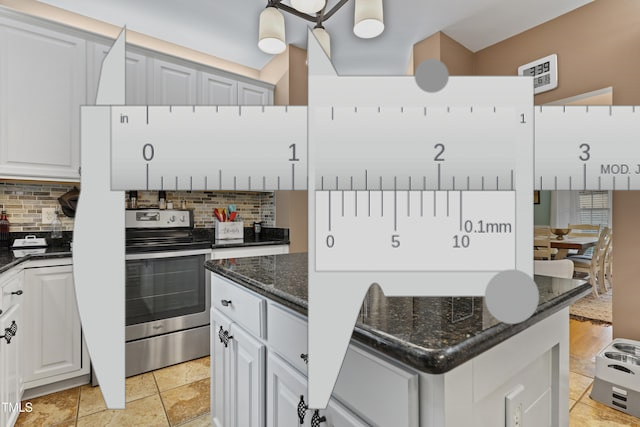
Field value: mm 12.5
